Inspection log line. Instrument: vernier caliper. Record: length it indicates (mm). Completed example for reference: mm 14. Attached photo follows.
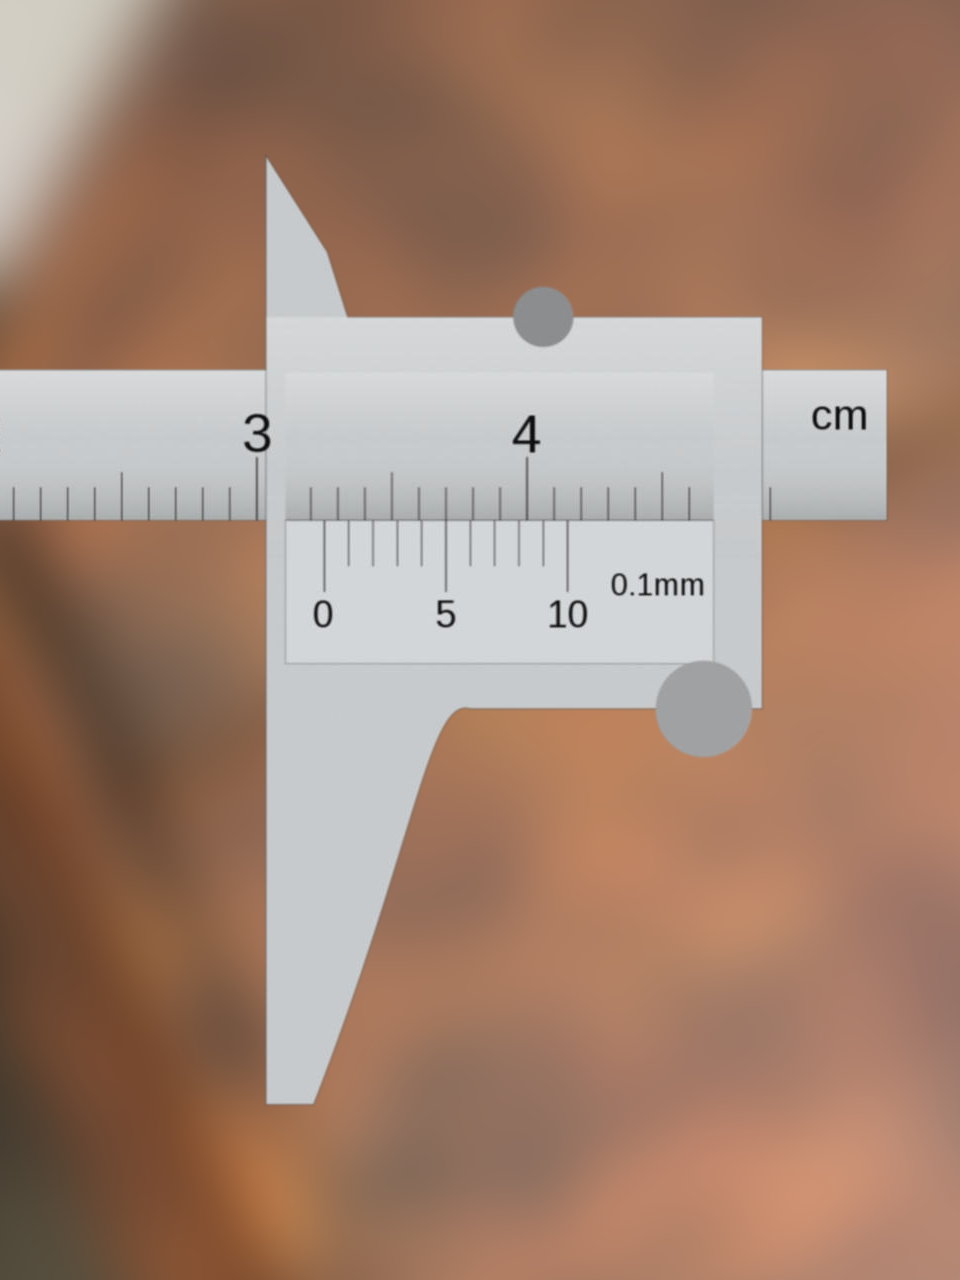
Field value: mm 32.5
